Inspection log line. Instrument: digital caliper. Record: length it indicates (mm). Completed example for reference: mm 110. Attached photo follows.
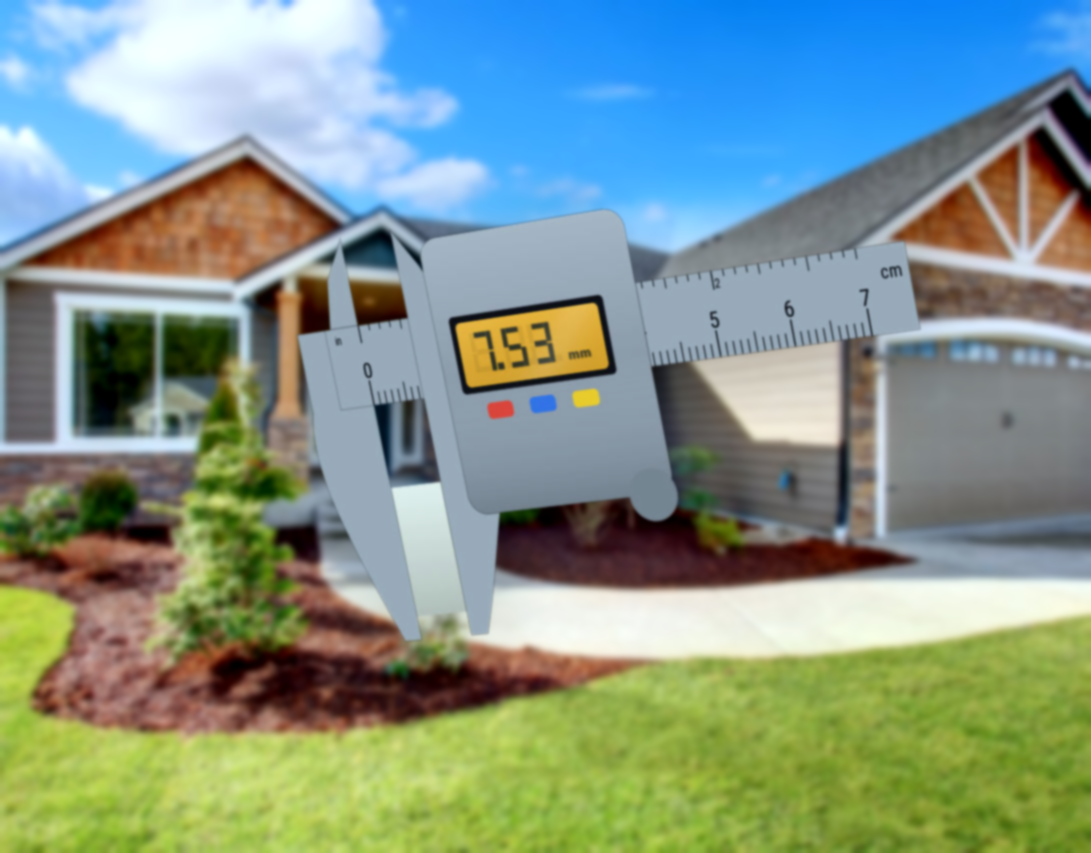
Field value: mm 7.53
